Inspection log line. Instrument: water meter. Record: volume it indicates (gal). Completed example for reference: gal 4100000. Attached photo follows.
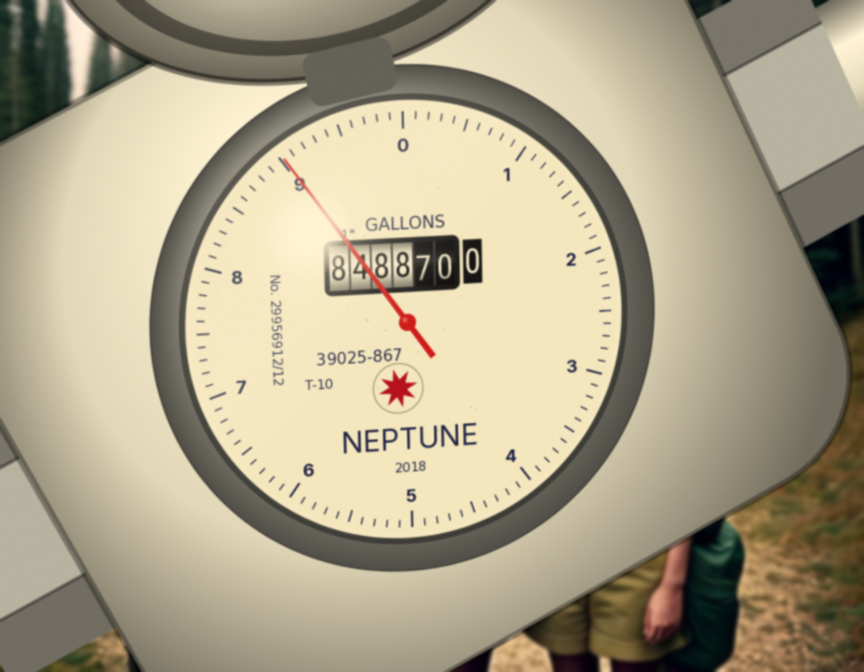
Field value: gal 8488699.0
